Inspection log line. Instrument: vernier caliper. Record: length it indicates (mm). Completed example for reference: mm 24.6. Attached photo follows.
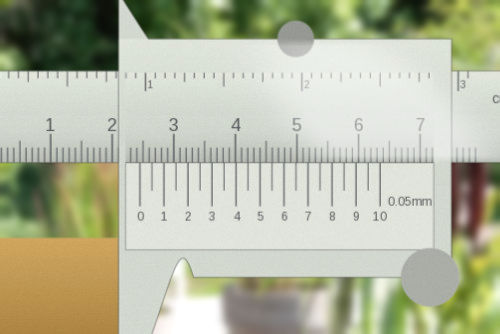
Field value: mm 24.5
